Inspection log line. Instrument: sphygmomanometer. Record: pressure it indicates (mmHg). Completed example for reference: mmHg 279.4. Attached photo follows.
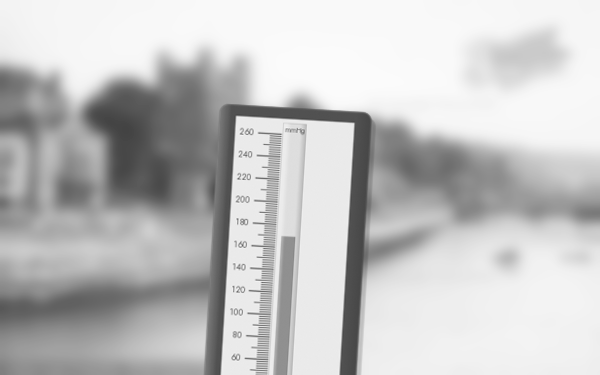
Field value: mmHg 170
